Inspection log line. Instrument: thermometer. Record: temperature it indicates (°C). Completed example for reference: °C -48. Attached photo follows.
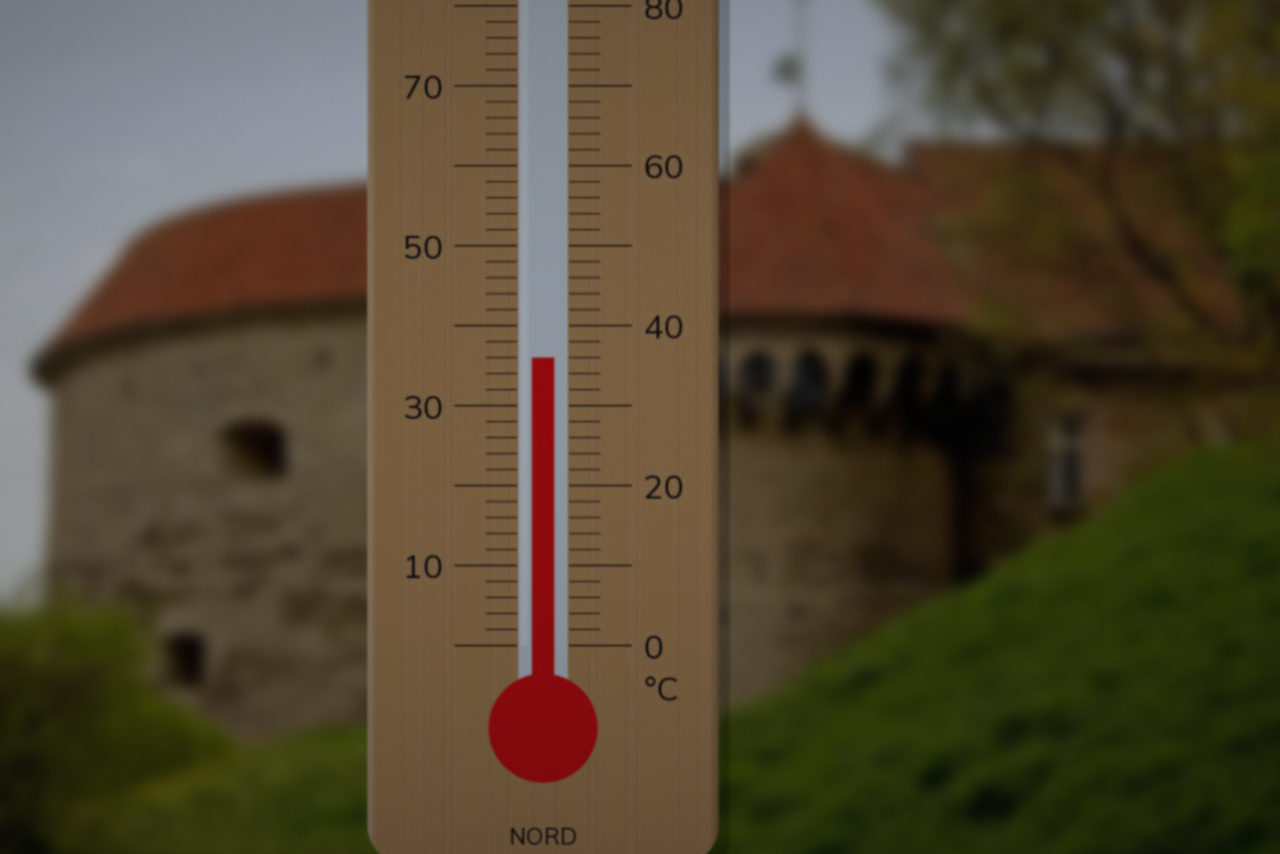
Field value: °C 36
